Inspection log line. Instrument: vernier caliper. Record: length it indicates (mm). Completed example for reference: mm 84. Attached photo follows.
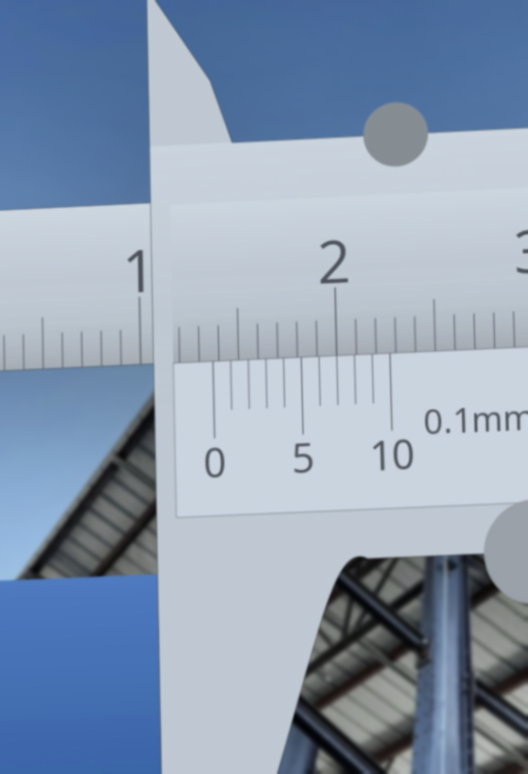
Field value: mm 13.7
